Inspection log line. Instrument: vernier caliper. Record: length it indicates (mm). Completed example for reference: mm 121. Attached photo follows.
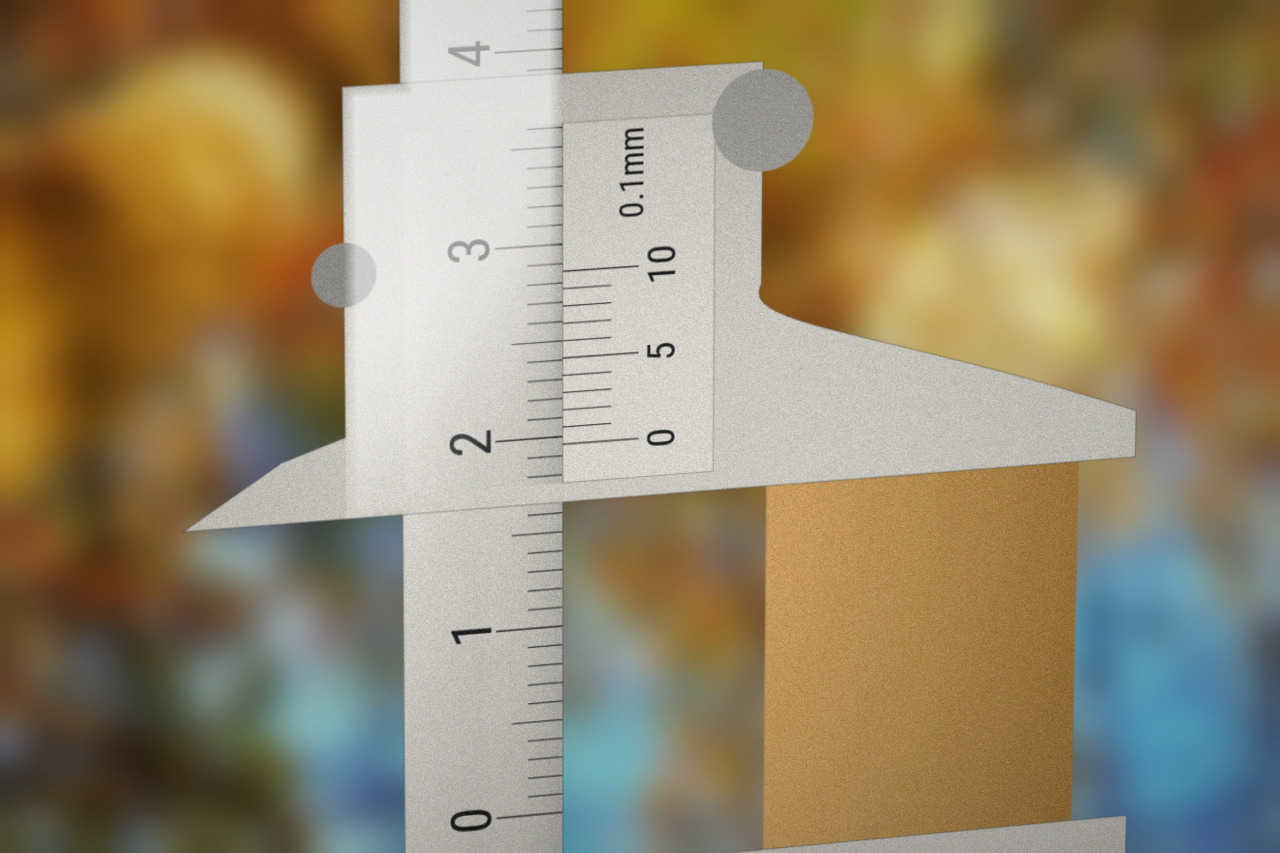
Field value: mm 19.6
